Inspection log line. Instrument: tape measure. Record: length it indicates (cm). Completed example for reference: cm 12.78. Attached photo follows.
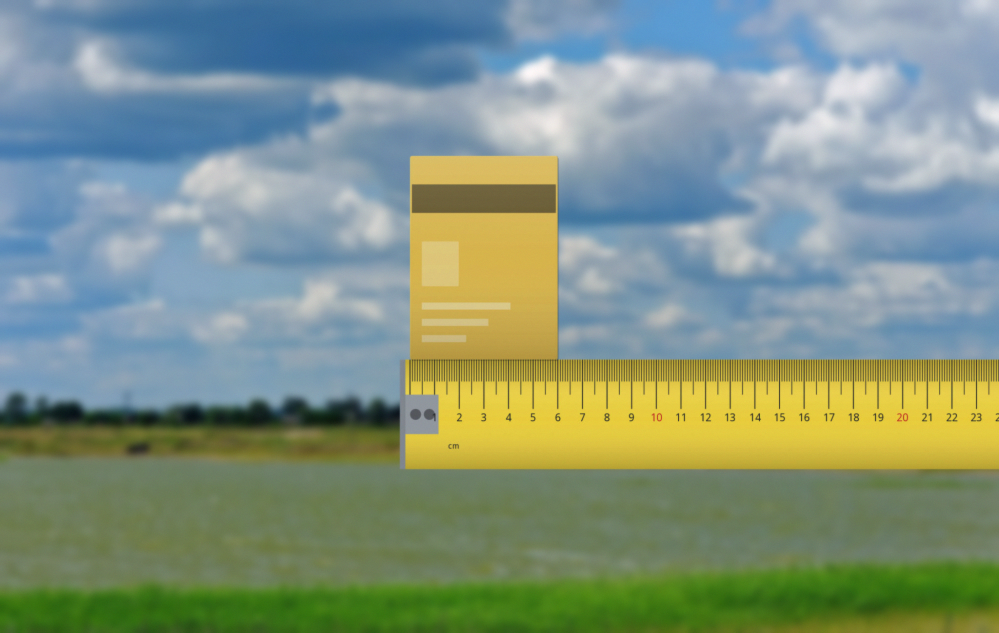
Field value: cm 6
